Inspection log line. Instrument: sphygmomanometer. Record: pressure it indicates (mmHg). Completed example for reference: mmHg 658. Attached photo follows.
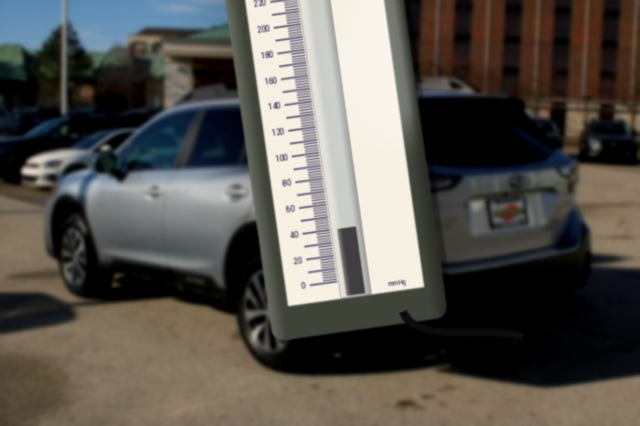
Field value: mmHg 40
